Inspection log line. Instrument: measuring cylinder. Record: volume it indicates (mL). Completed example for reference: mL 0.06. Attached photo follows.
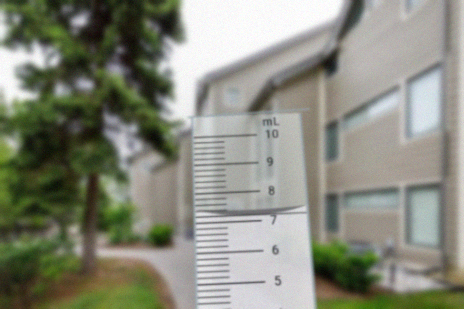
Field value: mL 7.2
